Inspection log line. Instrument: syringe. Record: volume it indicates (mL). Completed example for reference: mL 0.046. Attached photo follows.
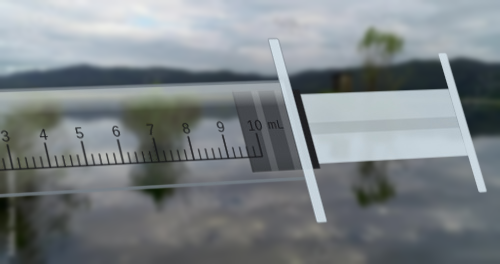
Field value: mL 9.6
